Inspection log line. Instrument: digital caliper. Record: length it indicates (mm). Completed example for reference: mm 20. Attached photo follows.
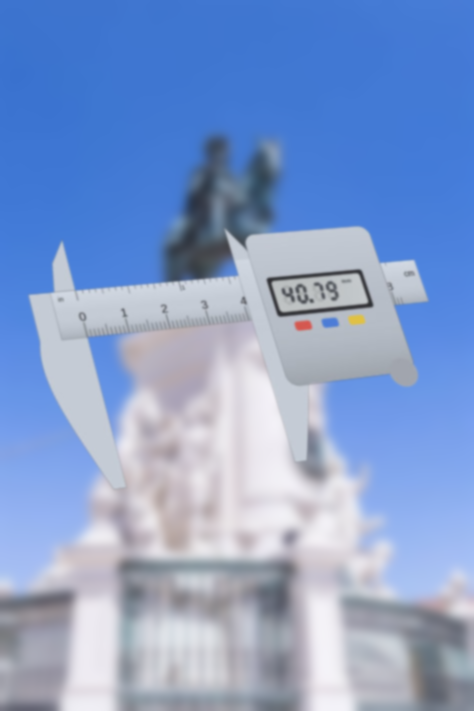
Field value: mm 40.79
